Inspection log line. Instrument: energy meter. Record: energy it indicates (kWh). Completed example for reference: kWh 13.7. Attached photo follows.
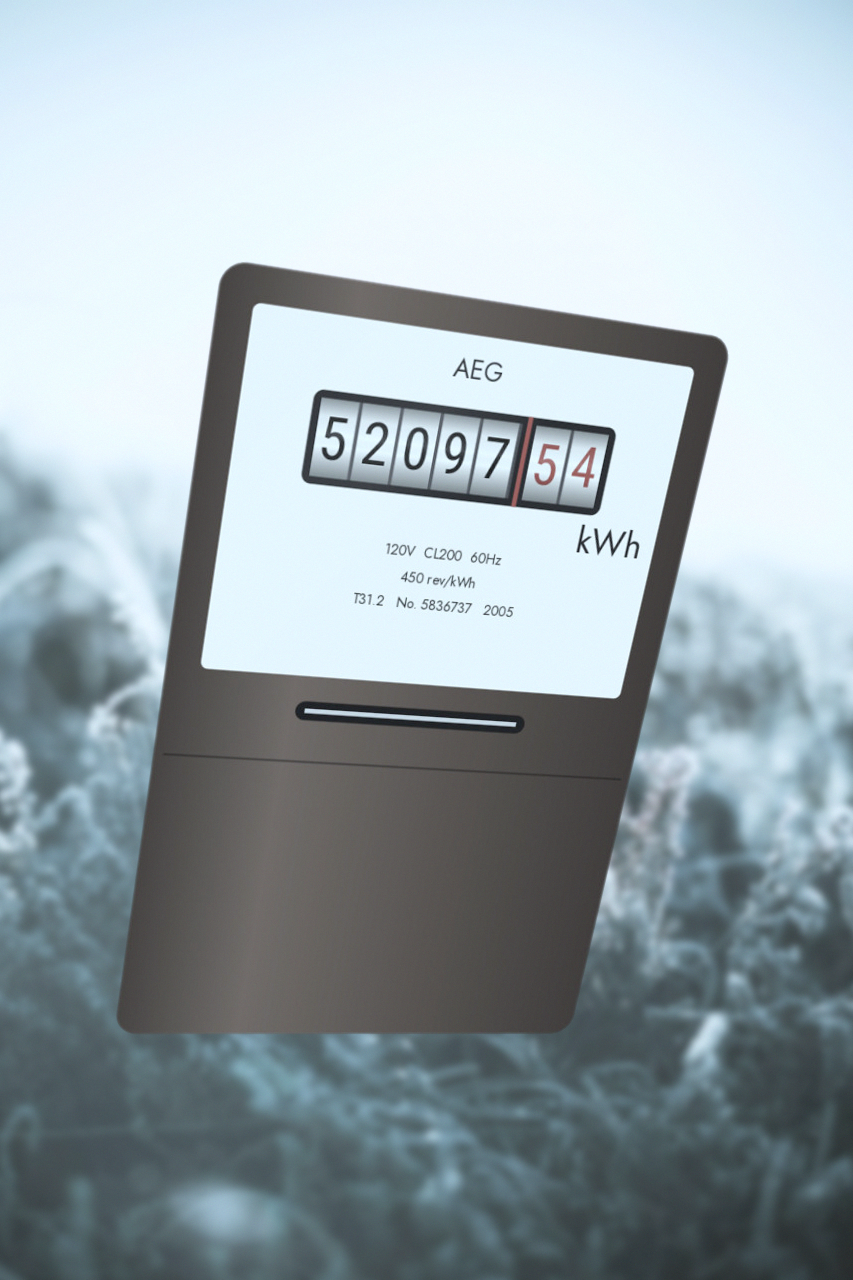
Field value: kWh 52097.54
